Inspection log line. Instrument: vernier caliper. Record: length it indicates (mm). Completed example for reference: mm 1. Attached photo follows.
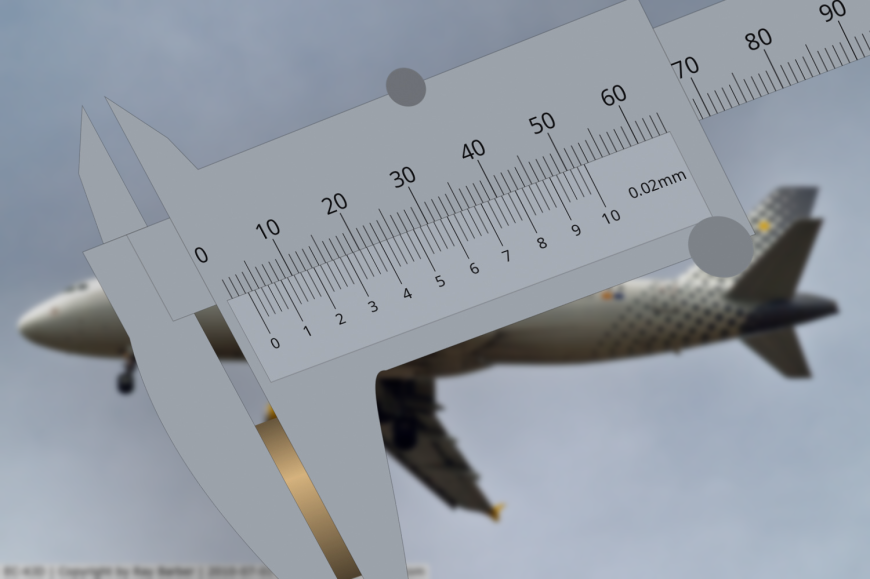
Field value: mm 3.4
